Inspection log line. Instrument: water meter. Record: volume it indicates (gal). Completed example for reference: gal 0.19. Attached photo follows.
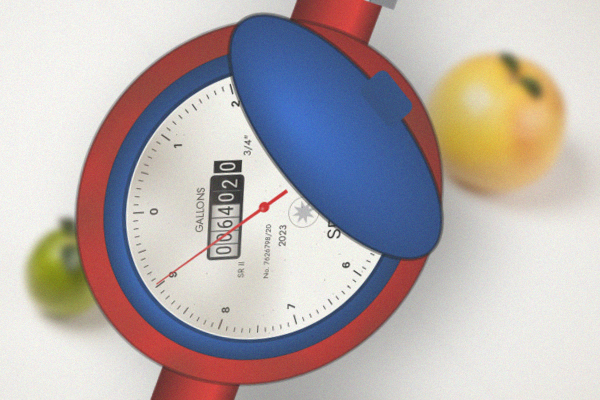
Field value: gal 64019.0
